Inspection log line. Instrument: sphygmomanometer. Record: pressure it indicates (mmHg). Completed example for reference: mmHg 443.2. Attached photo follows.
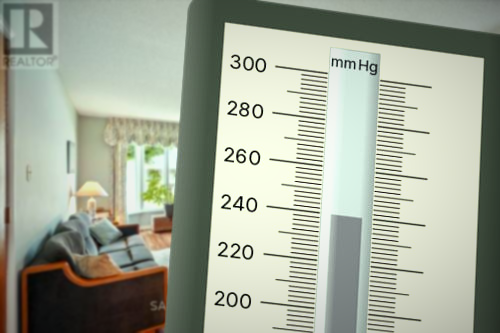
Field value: mmHg 240
